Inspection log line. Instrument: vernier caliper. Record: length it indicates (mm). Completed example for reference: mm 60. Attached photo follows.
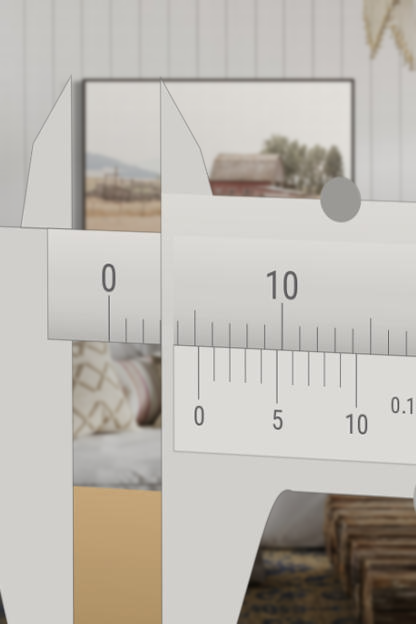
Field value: mm 5.2
